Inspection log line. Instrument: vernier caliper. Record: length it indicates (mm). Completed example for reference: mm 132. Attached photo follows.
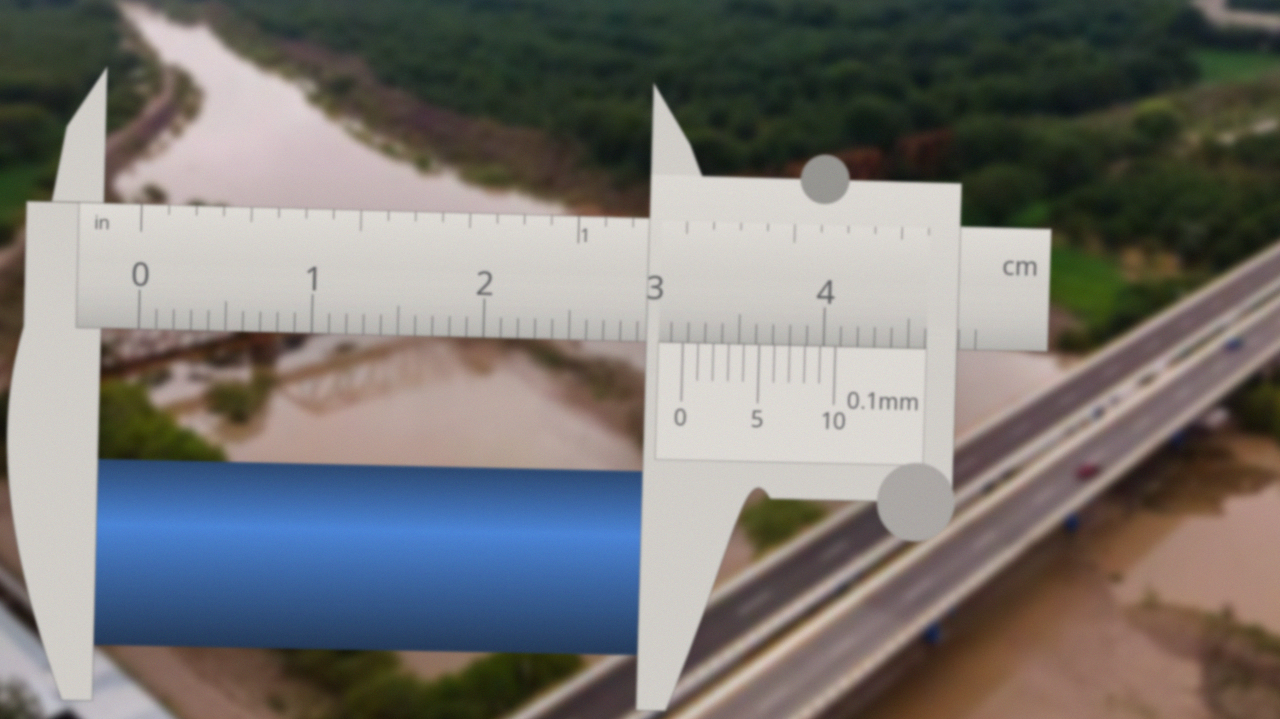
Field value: mm 31.7
